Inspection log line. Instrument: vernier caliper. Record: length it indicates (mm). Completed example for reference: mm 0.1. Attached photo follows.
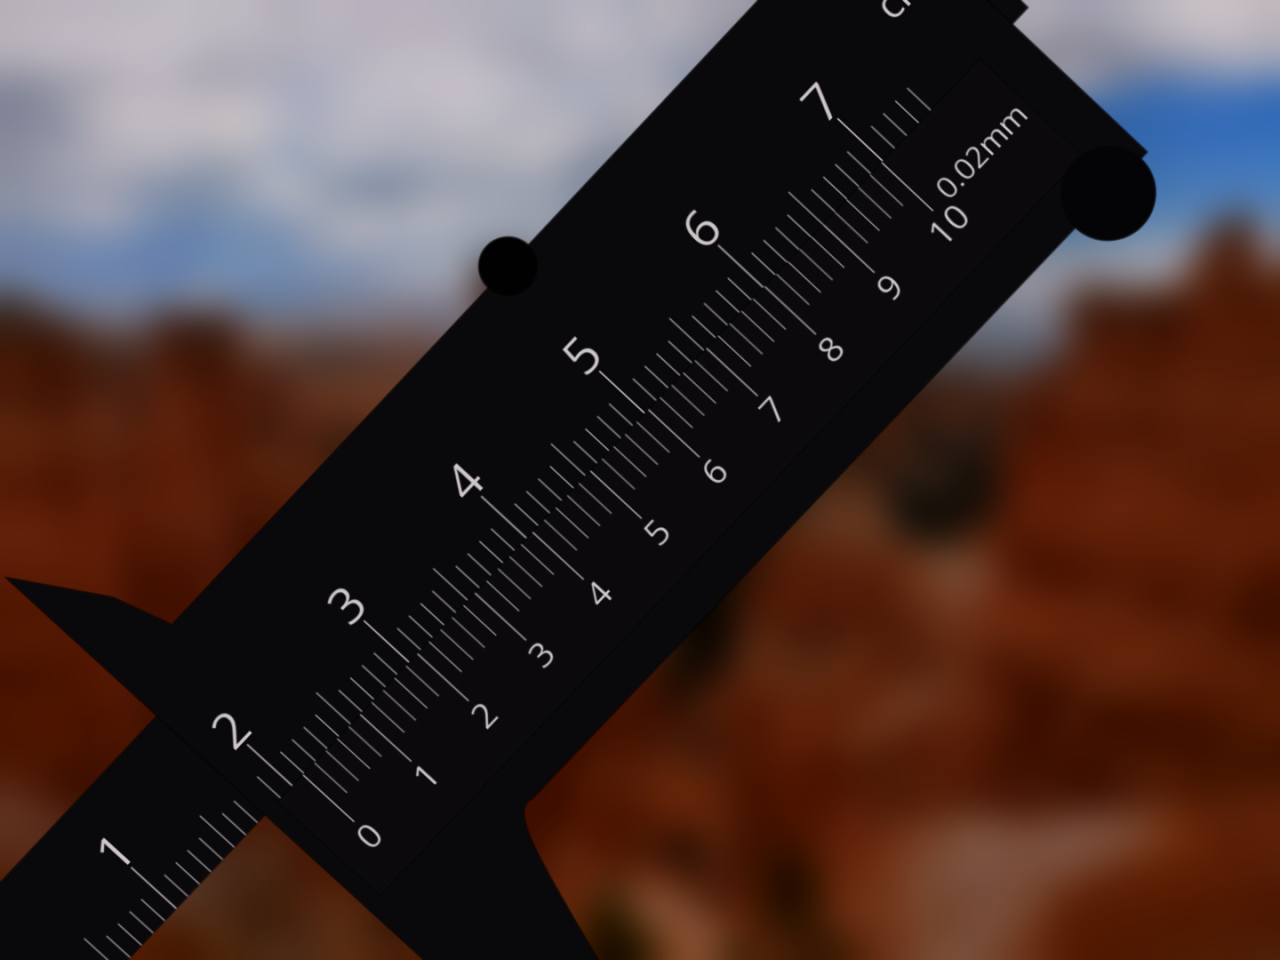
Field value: mm 20.9
